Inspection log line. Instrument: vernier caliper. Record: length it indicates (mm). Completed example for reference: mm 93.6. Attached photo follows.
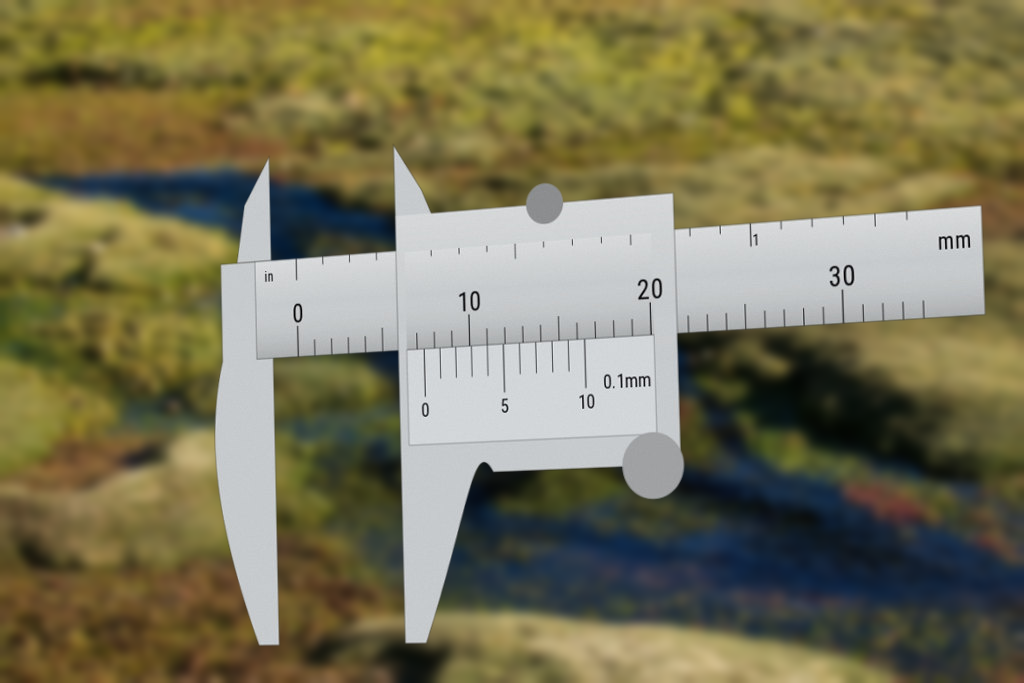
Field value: mm 7.4
